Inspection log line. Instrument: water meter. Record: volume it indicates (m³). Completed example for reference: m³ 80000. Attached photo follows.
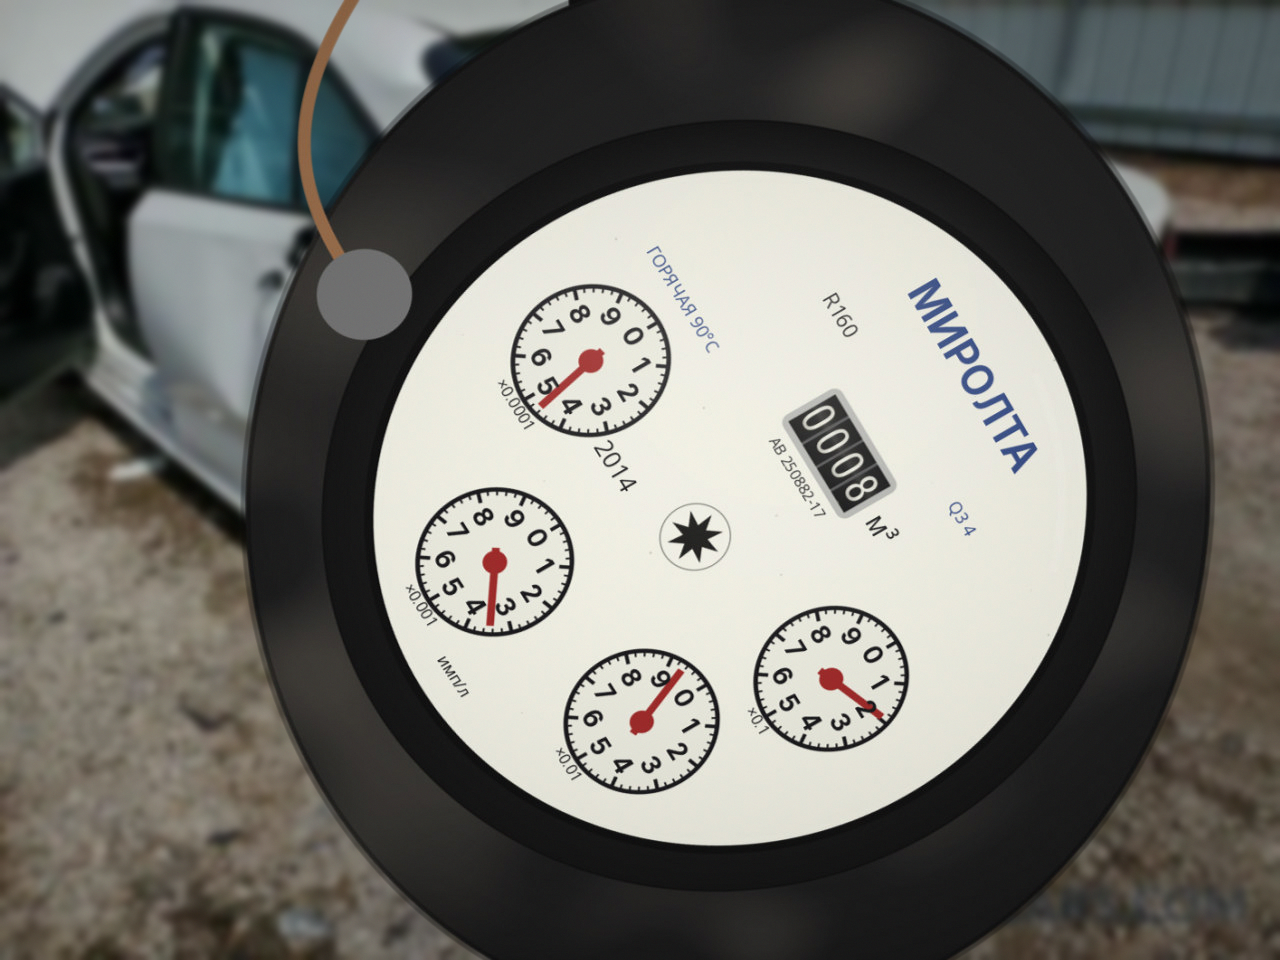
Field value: m³ 8.1934
